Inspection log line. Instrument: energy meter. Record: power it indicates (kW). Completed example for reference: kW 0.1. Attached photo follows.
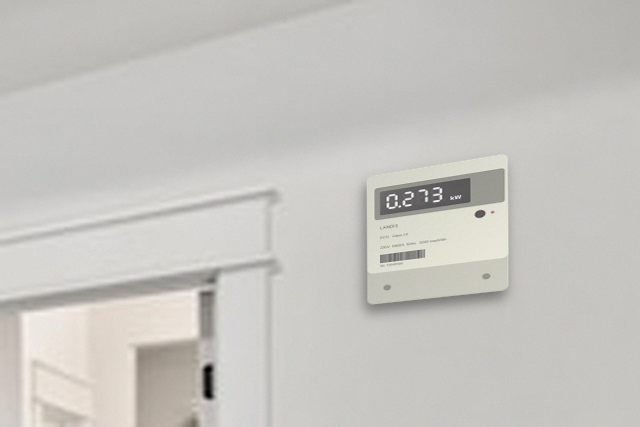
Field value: kW 0.273
